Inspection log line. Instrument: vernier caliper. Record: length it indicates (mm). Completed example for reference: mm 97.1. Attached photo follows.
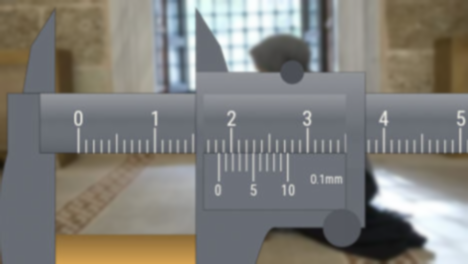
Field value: mm 18.4
